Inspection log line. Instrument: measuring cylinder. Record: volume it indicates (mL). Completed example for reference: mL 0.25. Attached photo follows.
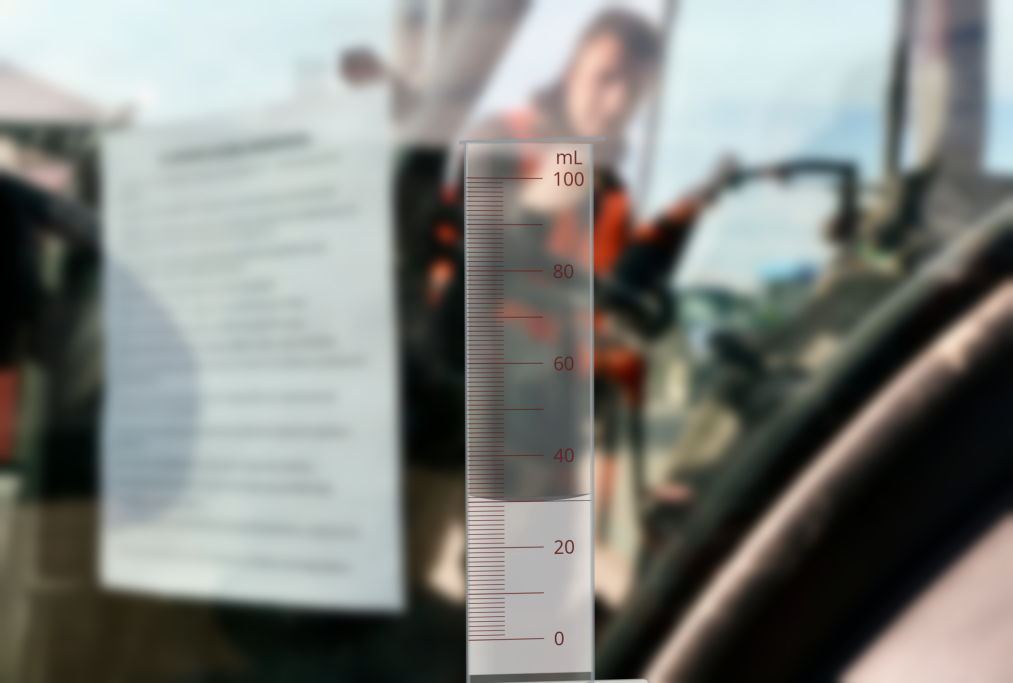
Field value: mL 30
